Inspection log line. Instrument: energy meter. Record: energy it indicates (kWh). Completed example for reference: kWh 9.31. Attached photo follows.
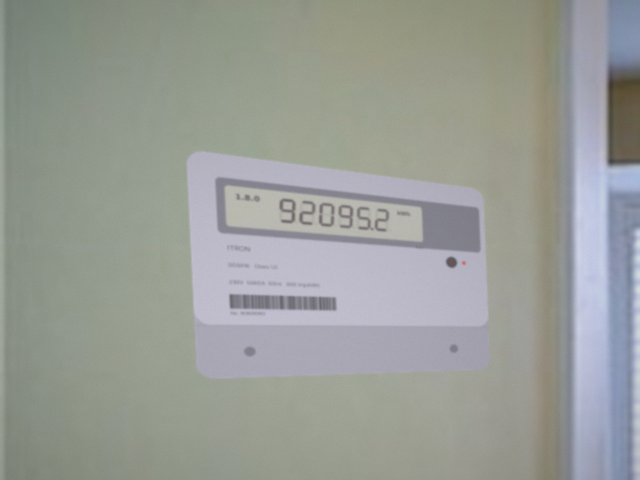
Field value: kWh 92095.2
